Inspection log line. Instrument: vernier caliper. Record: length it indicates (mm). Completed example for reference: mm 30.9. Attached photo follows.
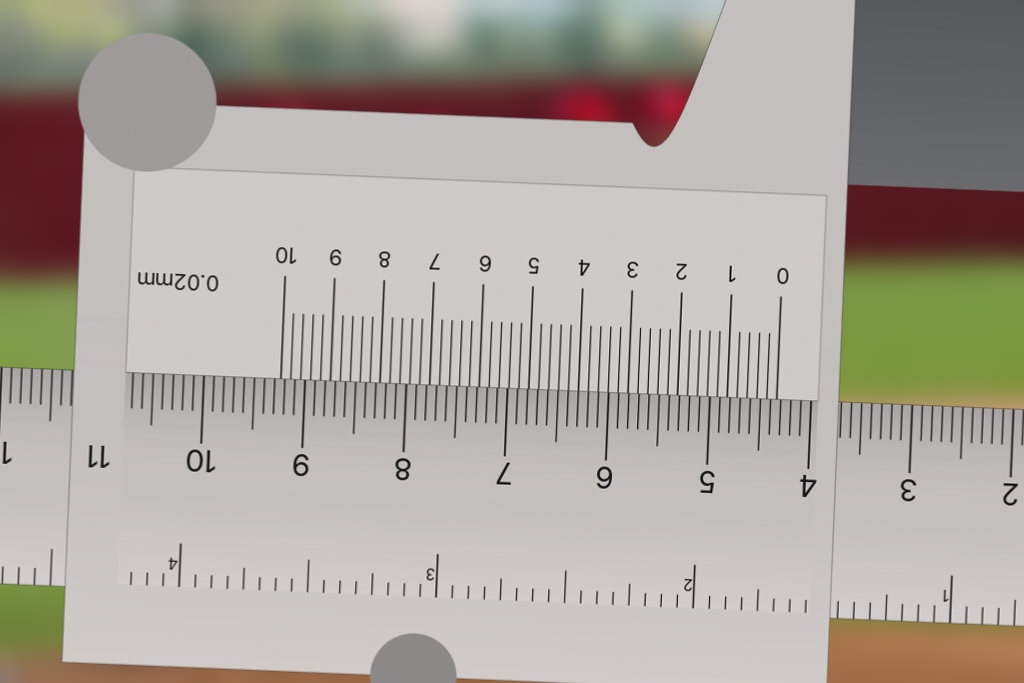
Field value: mm 43.4
